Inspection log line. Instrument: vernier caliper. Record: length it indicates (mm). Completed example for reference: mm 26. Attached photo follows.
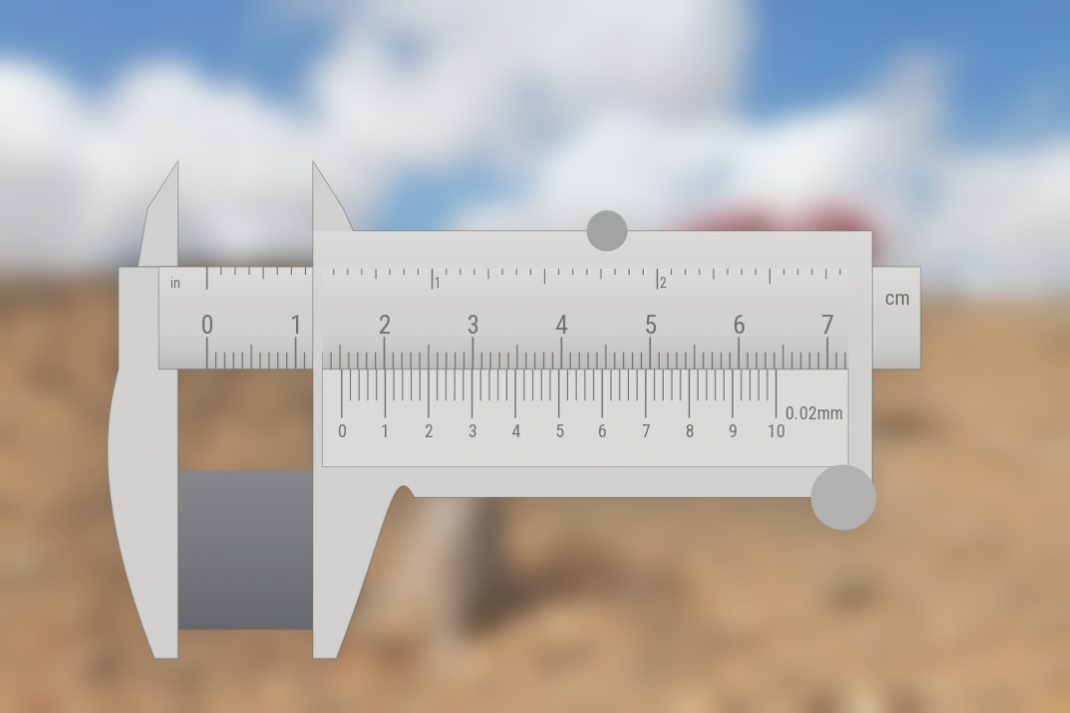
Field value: mm 15.2
